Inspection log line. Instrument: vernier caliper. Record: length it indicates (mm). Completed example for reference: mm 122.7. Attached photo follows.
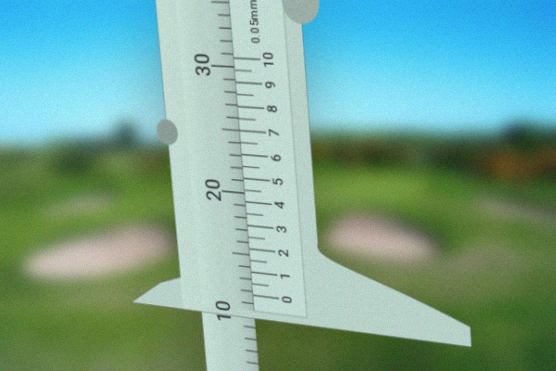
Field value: mm 11.7
